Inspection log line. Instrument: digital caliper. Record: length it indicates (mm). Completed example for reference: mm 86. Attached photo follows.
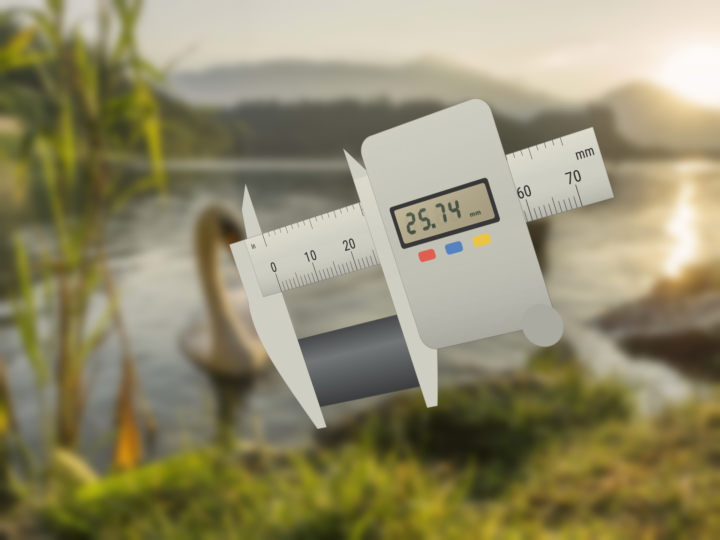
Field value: mm 25.74
